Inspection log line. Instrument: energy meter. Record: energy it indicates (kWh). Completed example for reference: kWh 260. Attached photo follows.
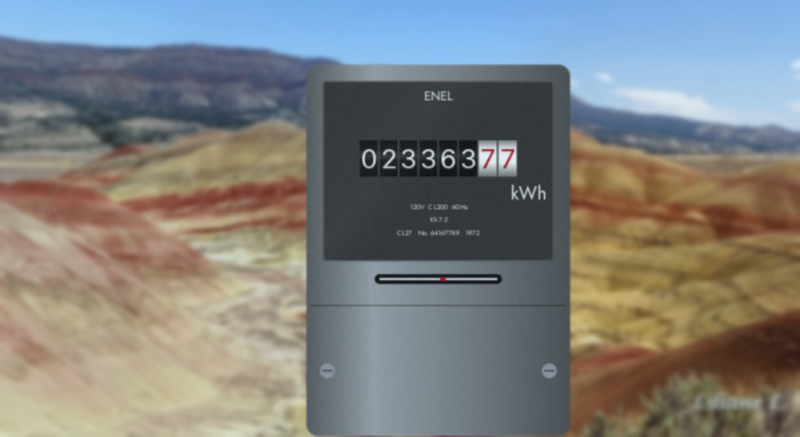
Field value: kWh 23363.77
